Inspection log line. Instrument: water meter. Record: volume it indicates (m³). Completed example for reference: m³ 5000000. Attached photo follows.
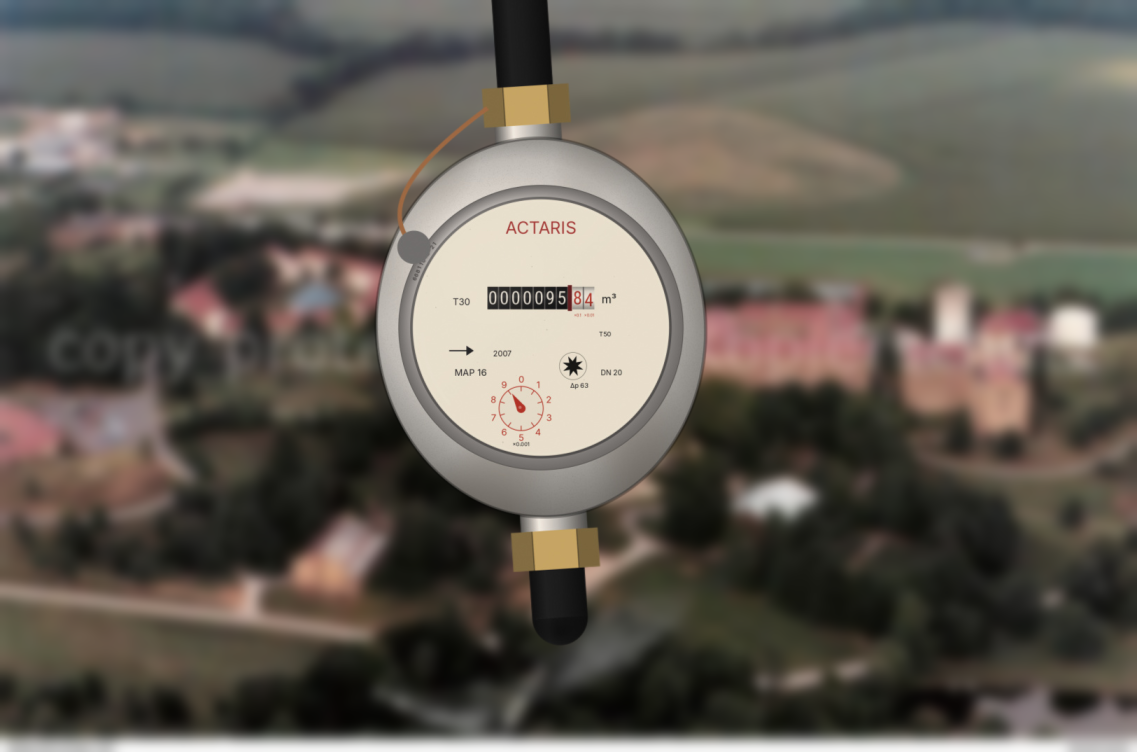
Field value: m³ 95.839
